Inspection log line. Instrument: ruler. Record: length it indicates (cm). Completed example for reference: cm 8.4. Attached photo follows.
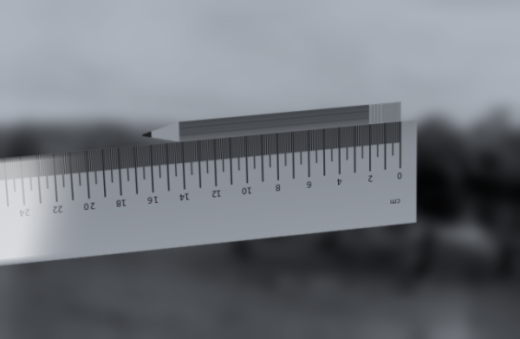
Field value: cm 16.5
